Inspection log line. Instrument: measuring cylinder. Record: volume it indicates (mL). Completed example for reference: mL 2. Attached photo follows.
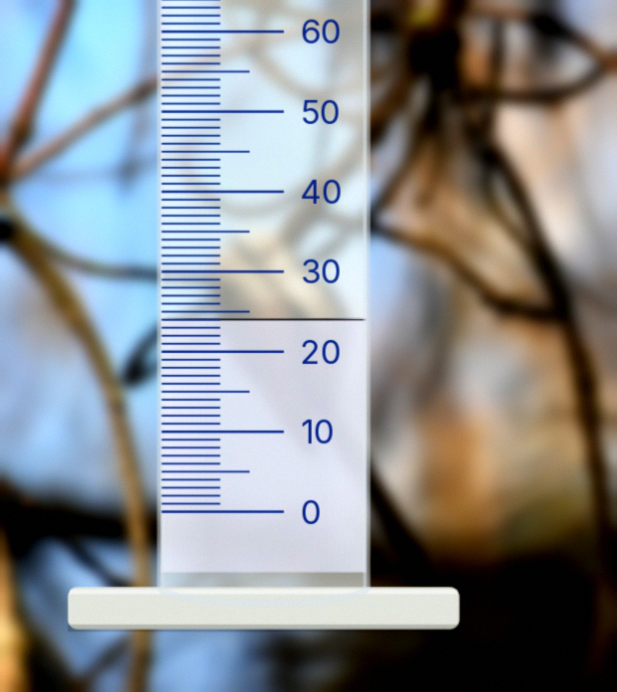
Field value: mL 24
